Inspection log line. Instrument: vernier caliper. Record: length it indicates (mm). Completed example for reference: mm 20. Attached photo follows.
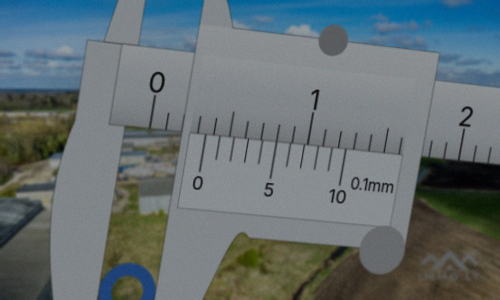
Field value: mm 3.5
